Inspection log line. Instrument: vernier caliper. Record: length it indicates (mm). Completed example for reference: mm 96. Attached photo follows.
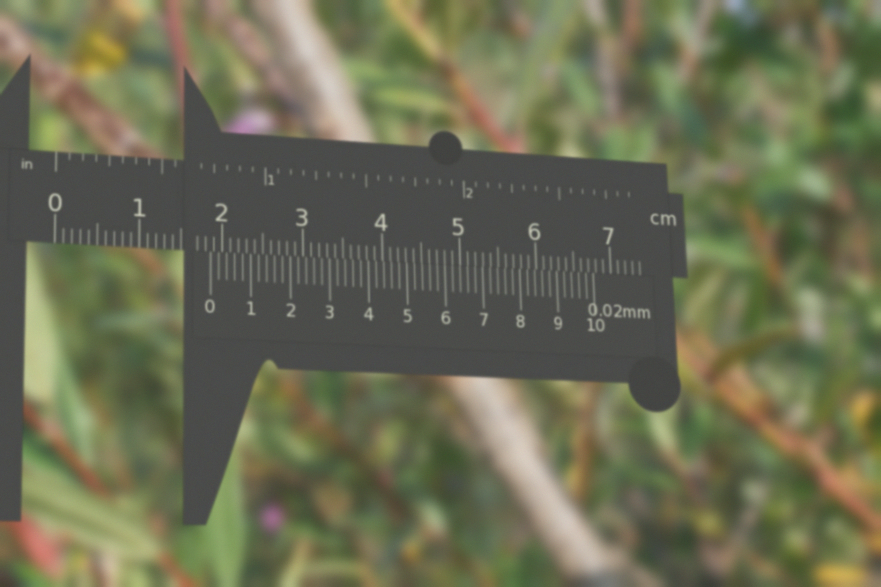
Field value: mm 18.6
